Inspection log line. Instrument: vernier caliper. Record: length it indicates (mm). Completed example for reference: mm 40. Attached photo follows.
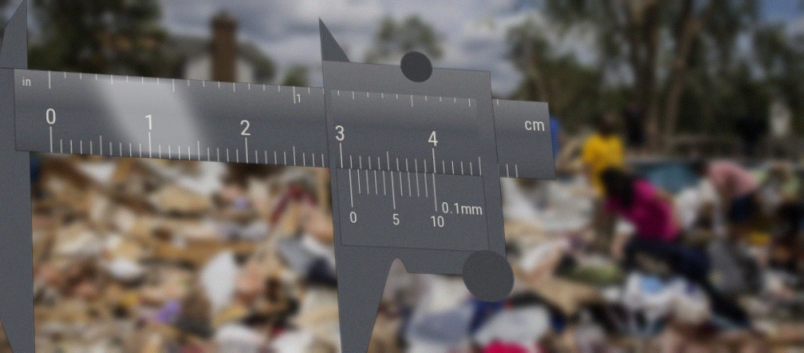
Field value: mm 30.8
